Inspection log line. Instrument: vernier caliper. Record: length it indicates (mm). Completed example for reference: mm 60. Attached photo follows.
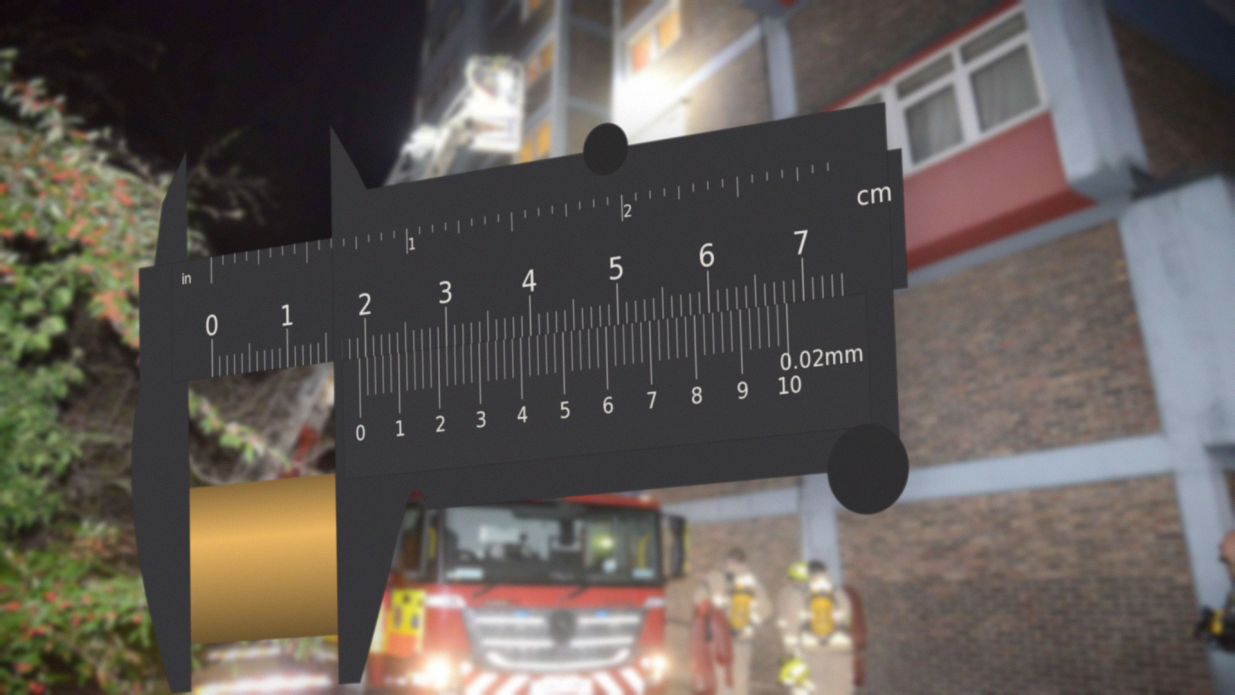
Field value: mm 19.2
